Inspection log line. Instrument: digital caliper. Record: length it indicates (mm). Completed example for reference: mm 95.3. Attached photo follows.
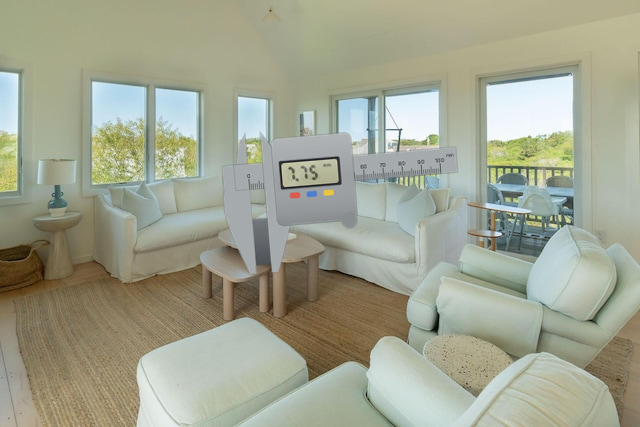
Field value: mm 7.75
